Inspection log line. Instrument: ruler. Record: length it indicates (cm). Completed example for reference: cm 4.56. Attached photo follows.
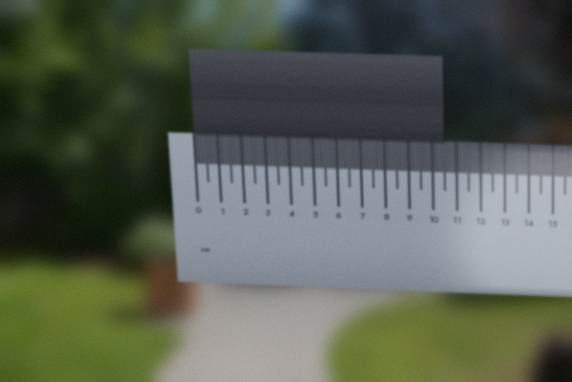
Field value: cm 10.5
